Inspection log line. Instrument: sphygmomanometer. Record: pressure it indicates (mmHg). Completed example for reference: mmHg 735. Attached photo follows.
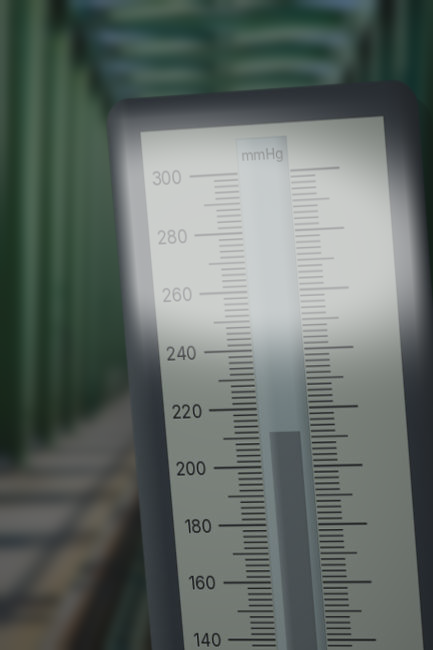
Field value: mmHg 212
